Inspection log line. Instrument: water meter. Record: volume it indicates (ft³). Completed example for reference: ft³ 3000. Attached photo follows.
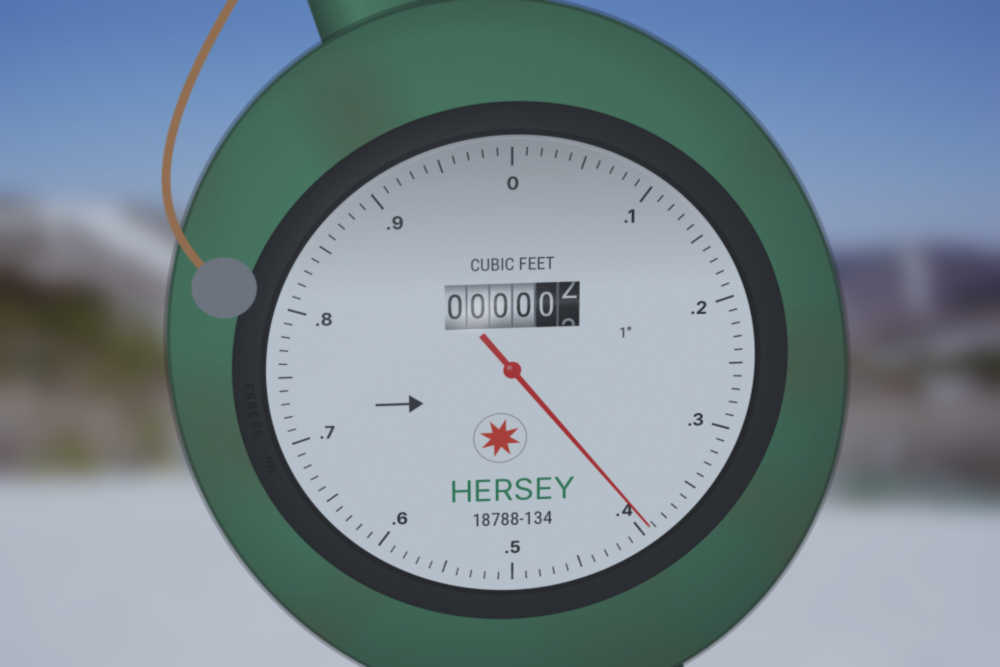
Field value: ft³ 2.39
